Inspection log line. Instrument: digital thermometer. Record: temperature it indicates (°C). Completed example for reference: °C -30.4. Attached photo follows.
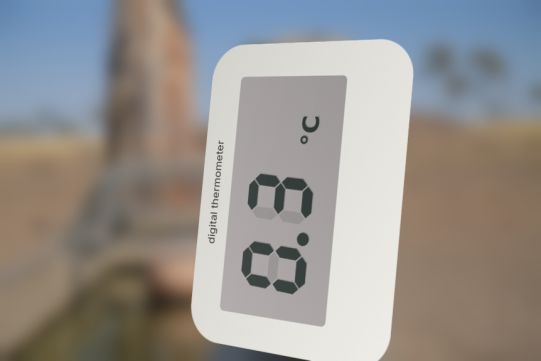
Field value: °C 0.3
